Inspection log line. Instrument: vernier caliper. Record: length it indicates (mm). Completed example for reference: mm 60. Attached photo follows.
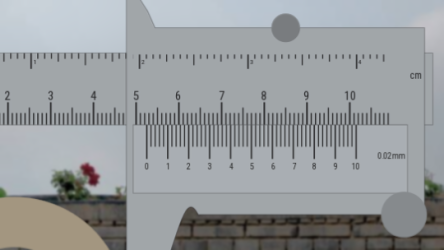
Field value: mm 52.5
